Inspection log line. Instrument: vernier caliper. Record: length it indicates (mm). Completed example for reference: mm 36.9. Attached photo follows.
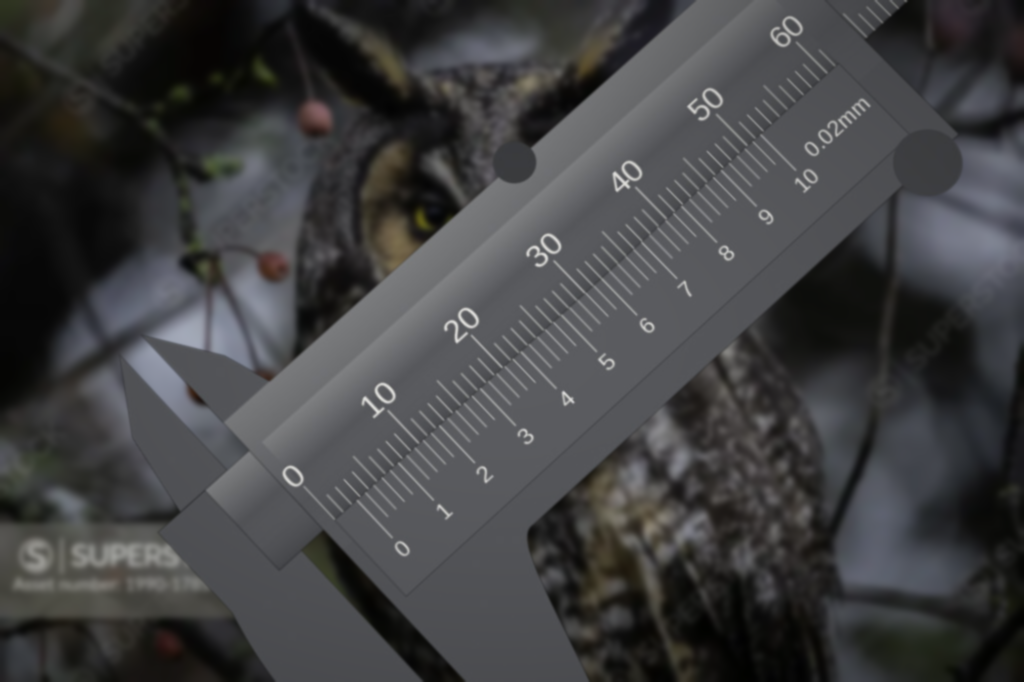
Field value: mm 2.6
